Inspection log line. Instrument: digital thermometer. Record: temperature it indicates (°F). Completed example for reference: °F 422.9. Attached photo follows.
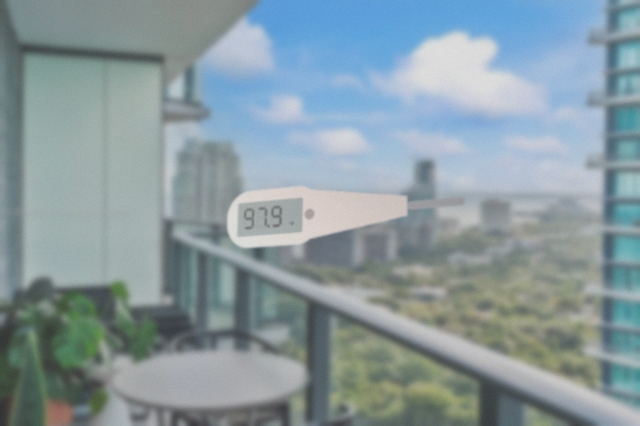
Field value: °F 97.9
